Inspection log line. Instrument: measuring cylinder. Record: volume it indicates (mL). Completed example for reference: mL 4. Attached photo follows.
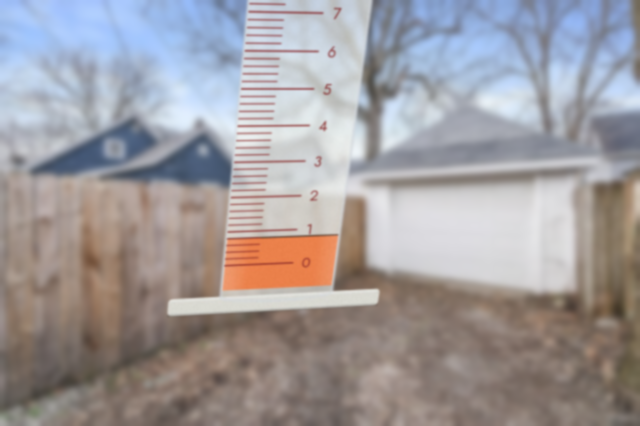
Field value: mL 0.8
